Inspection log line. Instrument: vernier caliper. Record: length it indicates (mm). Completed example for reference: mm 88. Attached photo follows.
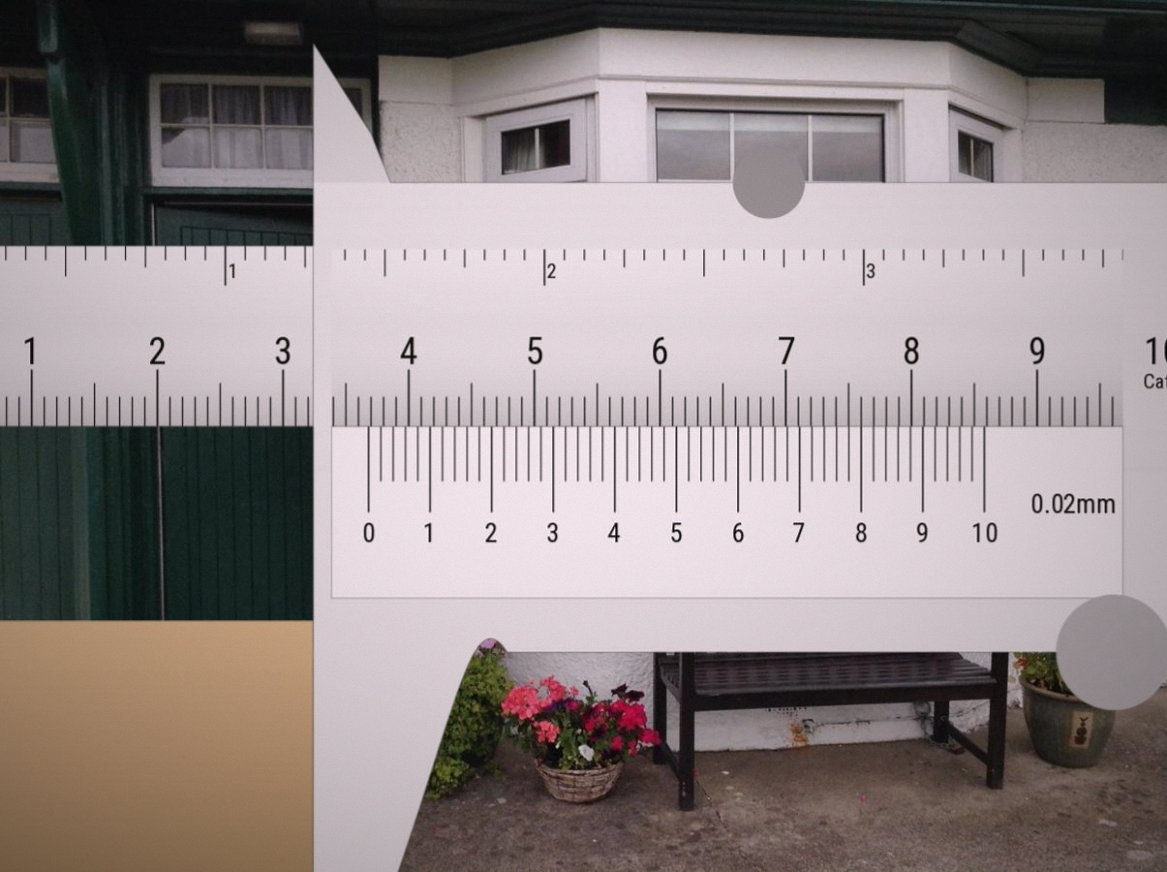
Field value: mm 36.8
